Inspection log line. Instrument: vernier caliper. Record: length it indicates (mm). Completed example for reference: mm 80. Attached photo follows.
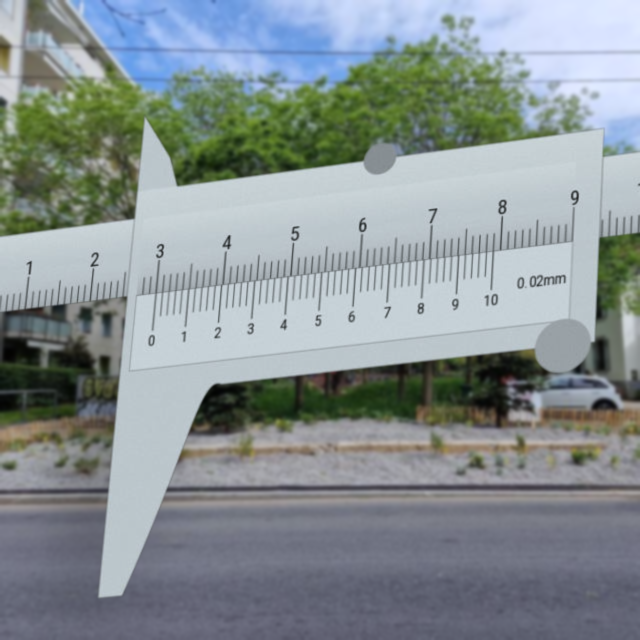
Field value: mm 30.0
